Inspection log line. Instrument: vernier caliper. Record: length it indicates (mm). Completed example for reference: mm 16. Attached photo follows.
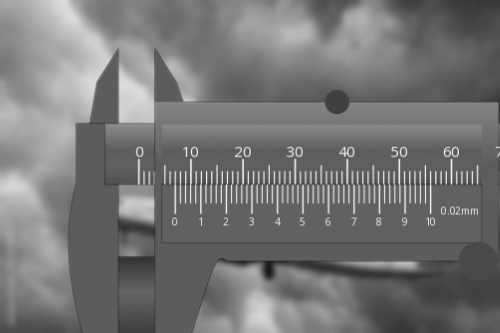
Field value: mm 7.0
